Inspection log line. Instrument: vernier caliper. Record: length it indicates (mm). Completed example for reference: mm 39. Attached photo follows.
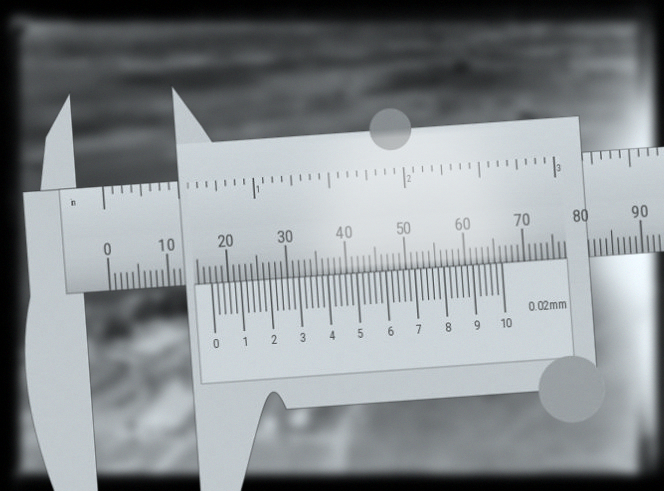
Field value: mm 17.2
